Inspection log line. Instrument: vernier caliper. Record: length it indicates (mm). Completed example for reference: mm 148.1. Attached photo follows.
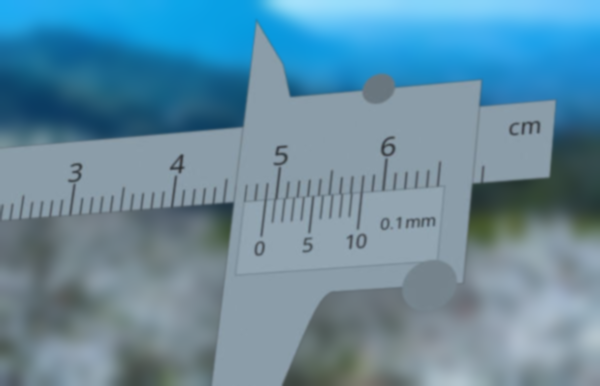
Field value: mm 49.0
